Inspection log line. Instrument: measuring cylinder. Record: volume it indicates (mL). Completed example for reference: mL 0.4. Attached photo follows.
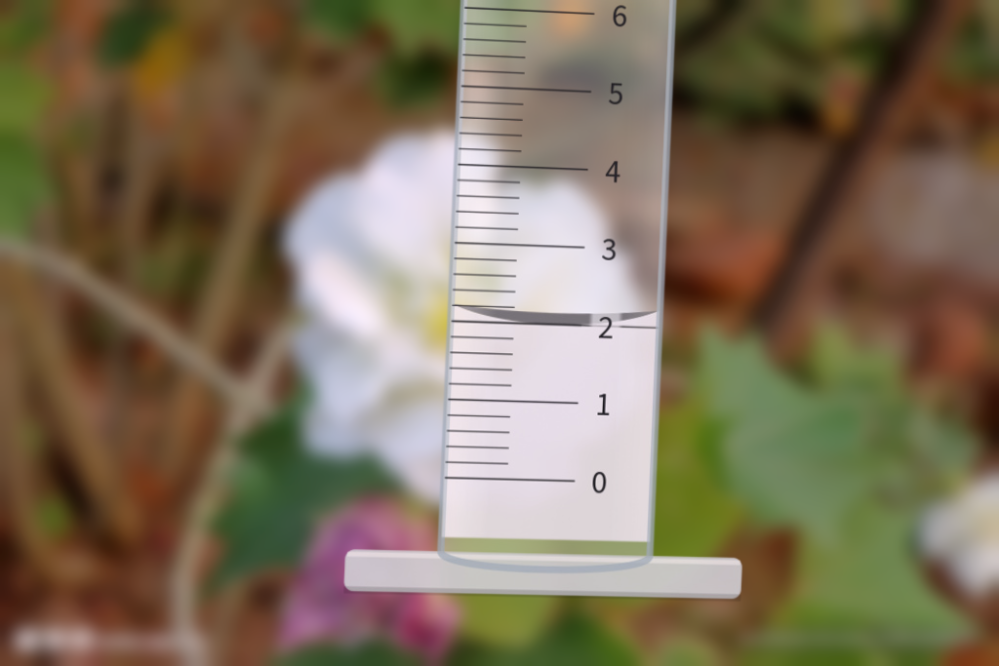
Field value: mL 2
